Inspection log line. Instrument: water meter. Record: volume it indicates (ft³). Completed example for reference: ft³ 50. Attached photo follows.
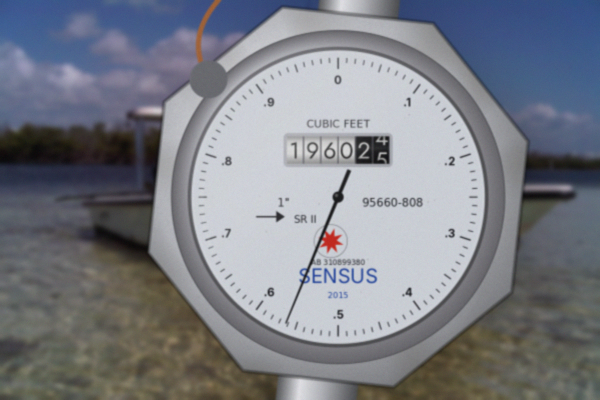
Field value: ft³ 196024.56
